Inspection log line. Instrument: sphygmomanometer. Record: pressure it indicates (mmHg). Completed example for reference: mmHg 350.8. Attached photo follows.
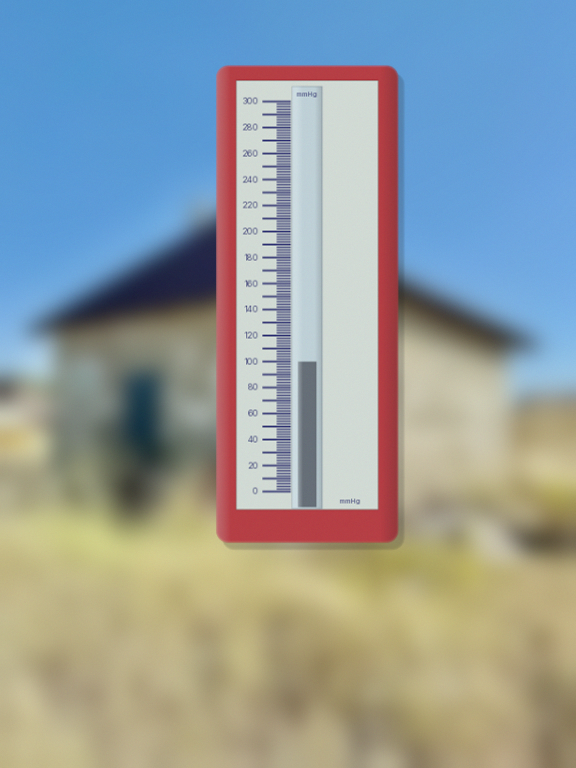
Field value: mmHg 100
